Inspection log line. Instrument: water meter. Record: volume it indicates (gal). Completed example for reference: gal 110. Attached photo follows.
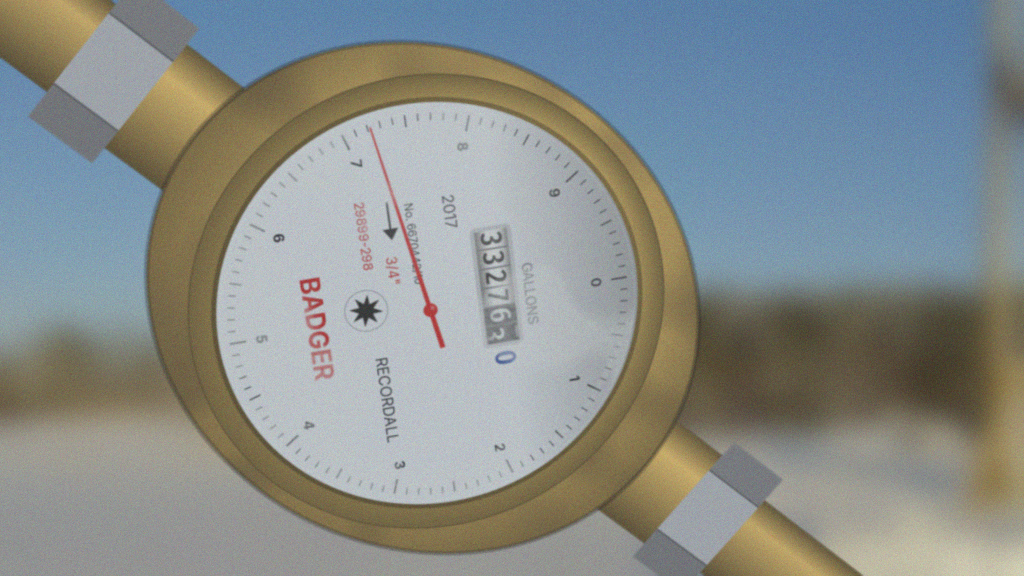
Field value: gal 3327627.2
